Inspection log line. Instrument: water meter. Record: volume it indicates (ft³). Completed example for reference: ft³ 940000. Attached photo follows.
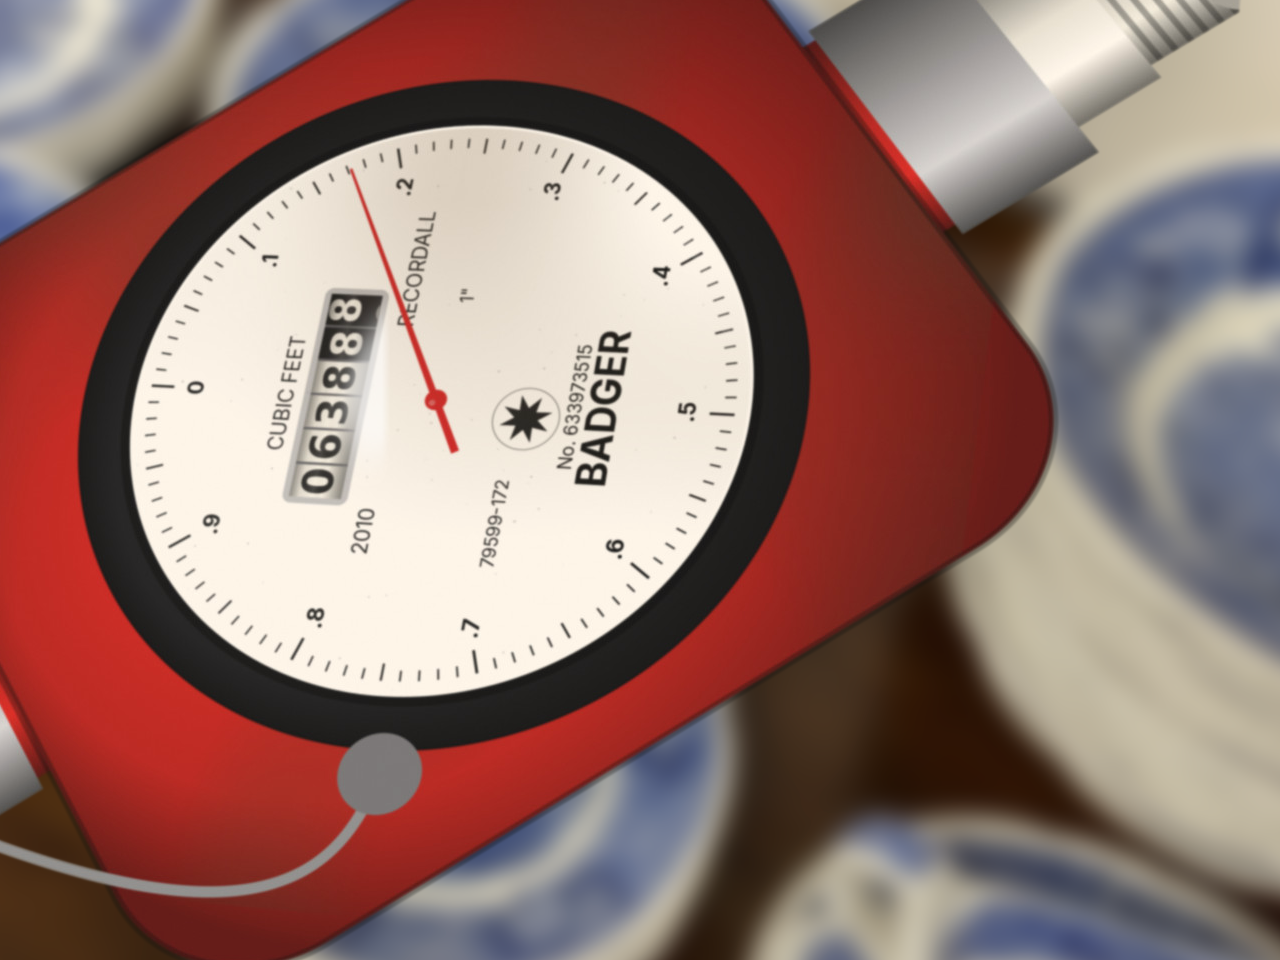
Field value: ft³ 63888.17
